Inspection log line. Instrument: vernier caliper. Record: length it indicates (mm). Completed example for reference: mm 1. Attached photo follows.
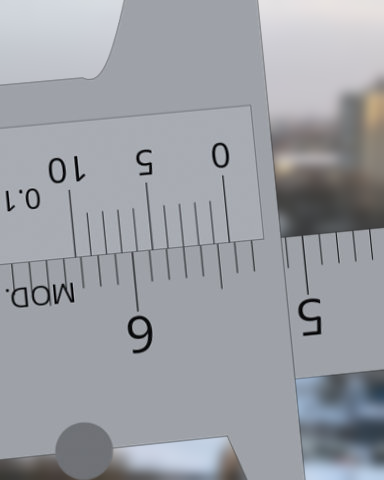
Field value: mm 54.3
